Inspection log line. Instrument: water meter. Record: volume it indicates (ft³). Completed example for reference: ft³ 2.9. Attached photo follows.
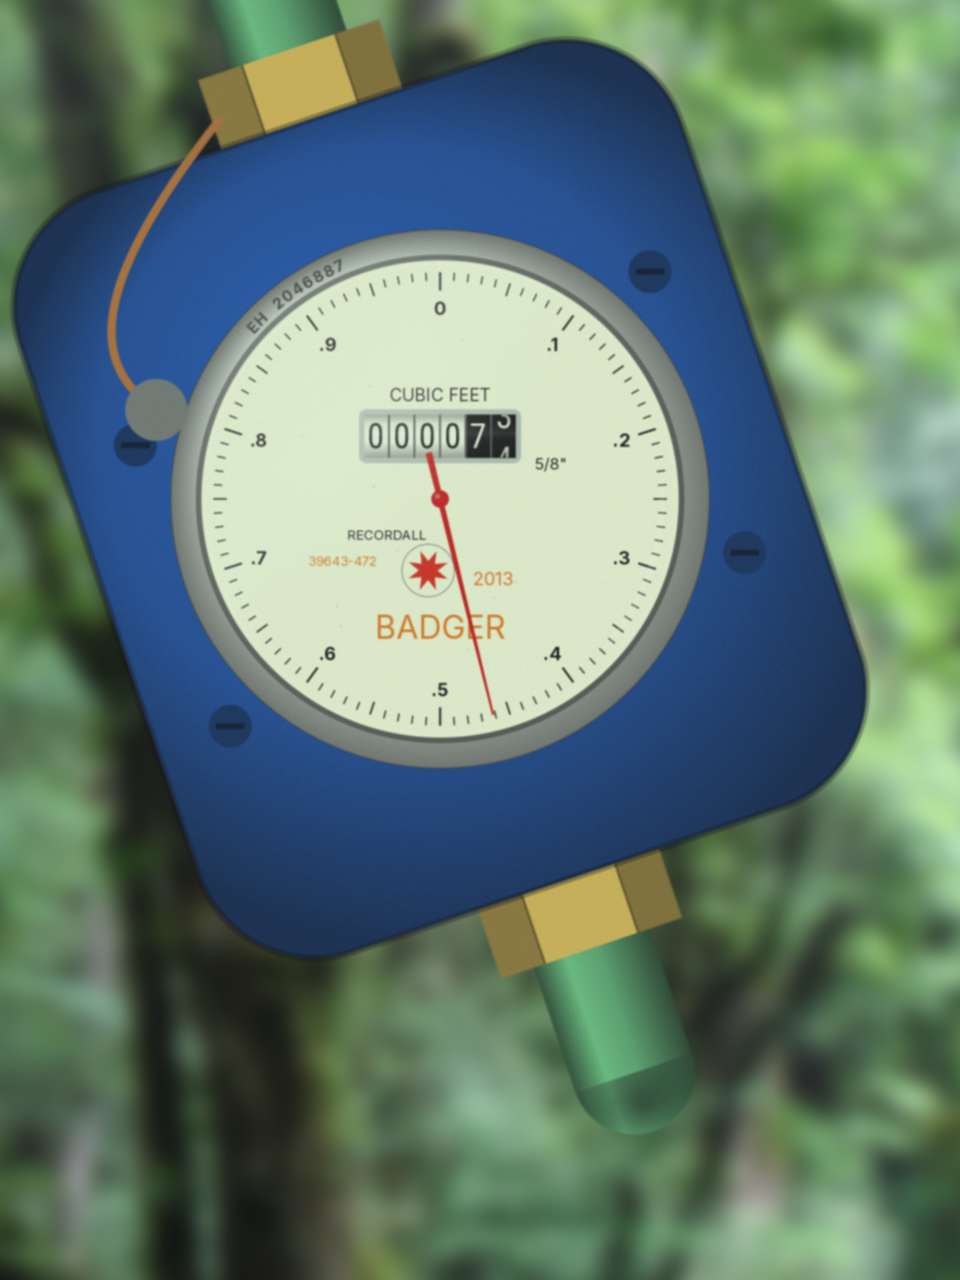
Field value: ft³ 73.46
